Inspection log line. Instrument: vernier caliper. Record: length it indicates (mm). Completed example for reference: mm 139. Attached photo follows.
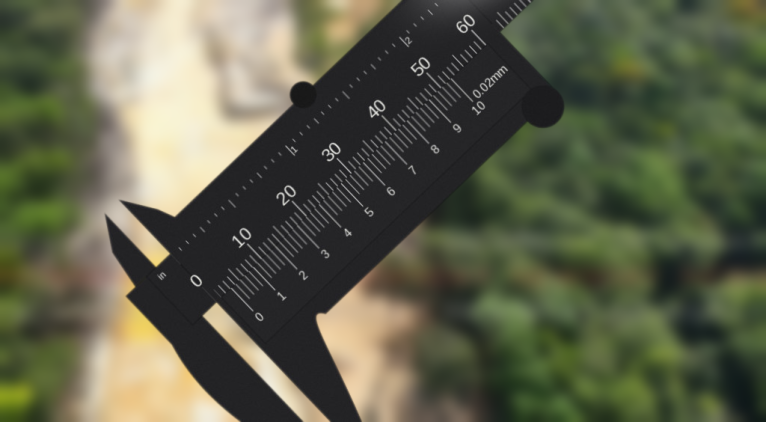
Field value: mm 3.2
